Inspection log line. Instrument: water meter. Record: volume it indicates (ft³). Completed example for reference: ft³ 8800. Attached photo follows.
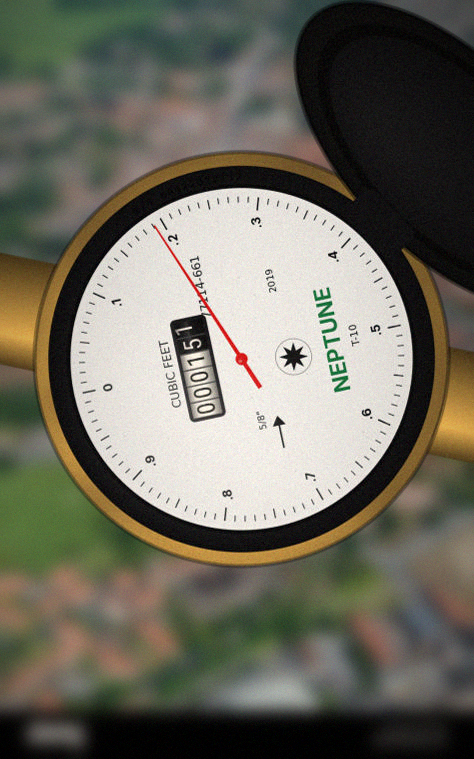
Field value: ft³ 151.19
